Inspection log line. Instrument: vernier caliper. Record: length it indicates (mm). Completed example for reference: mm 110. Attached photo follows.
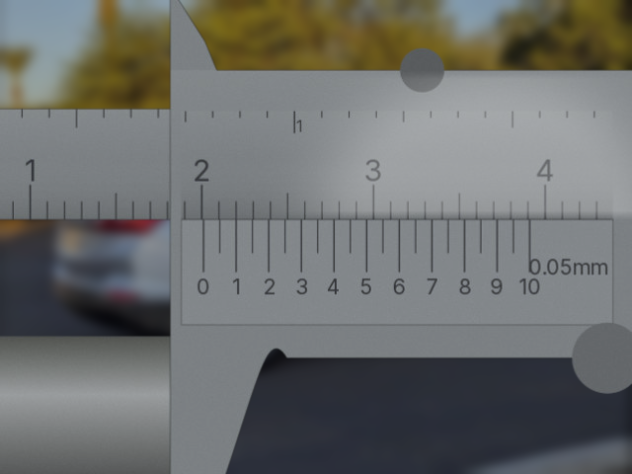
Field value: mm 20.1
